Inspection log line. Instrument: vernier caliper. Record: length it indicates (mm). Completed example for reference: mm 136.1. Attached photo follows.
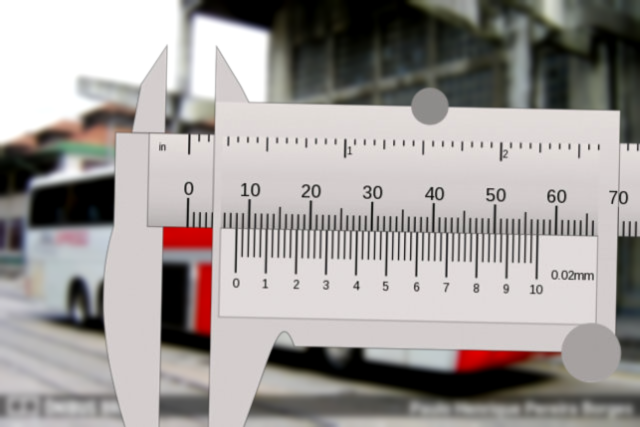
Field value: mm 8.0
